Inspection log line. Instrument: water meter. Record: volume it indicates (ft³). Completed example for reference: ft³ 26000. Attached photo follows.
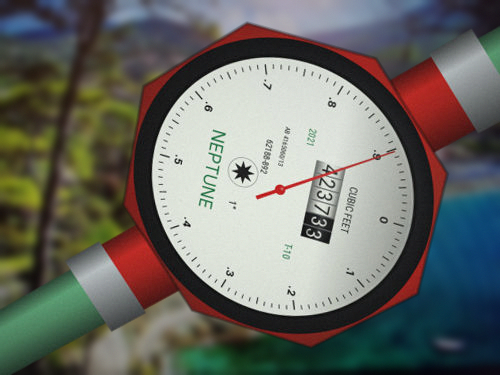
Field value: ft³ 423732.90
